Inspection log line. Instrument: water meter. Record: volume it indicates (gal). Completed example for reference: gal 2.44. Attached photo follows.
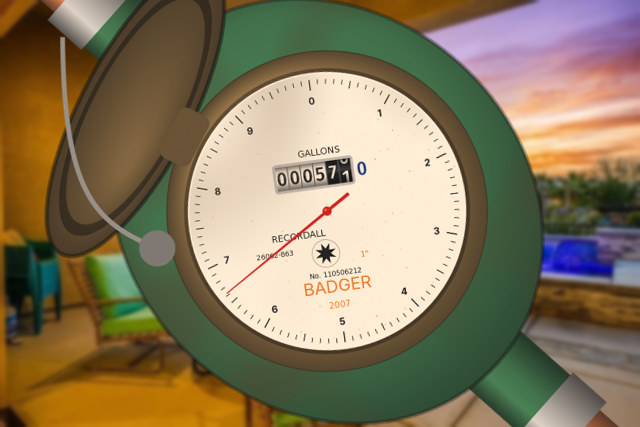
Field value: gal 5706.6
